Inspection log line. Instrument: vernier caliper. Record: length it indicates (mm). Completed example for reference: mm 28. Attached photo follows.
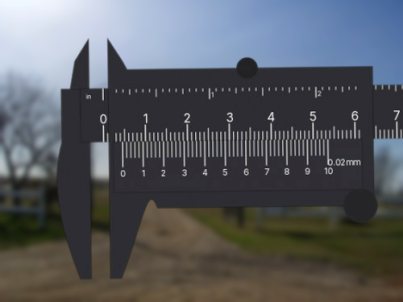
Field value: mm 4.5
